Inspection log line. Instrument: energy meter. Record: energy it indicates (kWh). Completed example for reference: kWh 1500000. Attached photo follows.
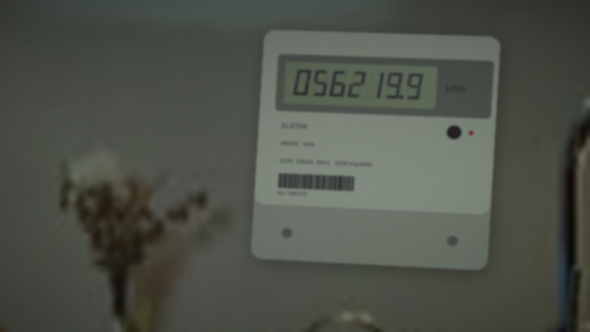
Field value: kWh 56219.9
